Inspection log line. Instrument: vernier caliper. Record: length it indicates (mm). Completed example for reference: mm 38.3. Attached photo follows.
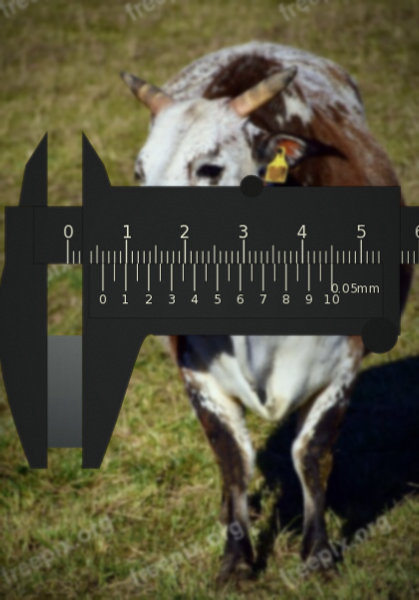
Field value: mm 6.0
